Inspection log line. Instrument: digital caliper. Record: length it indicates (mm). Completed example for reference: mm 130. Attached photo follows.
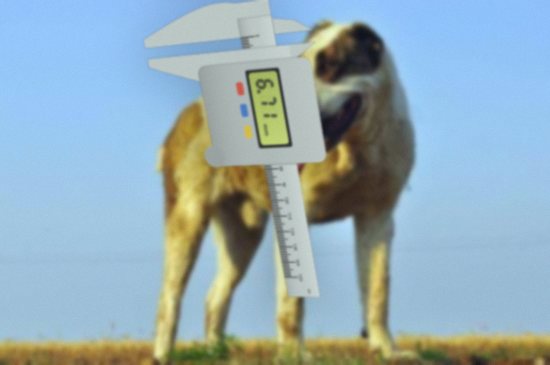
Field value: mm 6.71
